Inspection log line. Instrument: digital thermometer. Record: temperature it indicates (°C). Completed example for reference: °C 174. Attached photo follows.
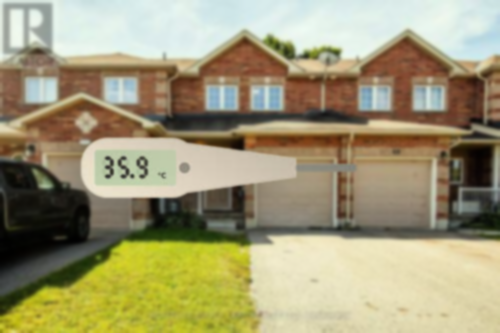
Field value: °C 35.9
